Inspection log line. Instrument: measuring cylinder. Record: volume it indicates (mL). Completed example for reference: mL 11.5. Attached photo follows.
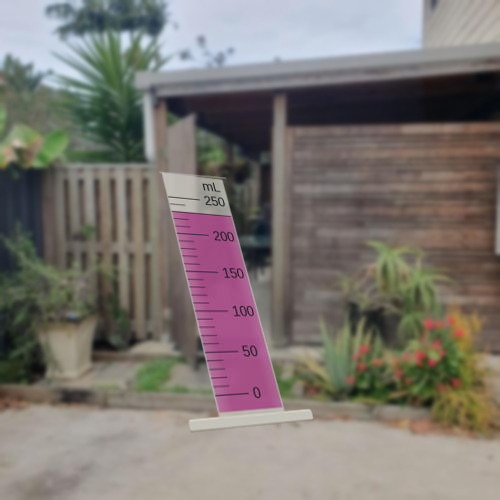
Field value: mL 230
